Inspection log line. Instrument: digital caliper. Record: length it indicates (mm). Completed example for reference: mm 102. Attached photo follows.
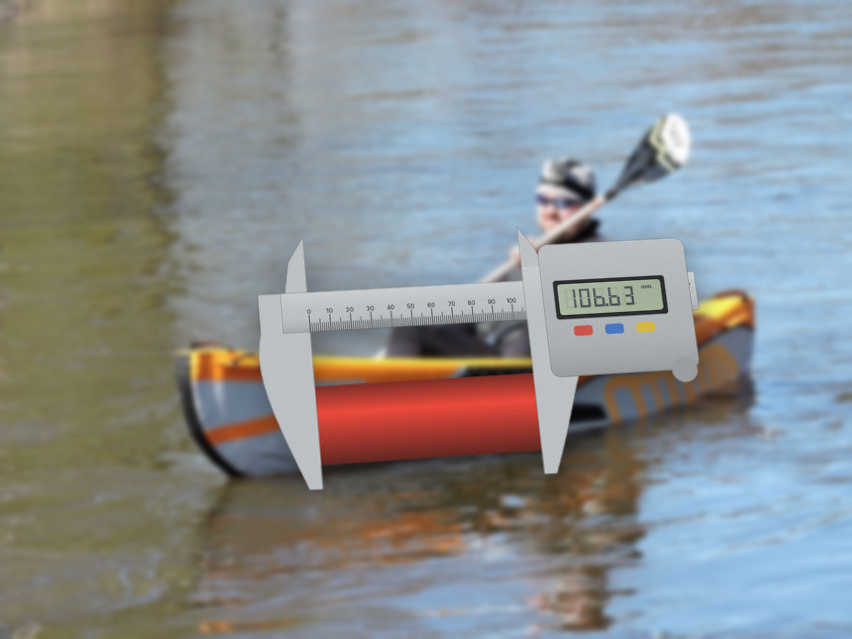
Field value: mm 106.63
